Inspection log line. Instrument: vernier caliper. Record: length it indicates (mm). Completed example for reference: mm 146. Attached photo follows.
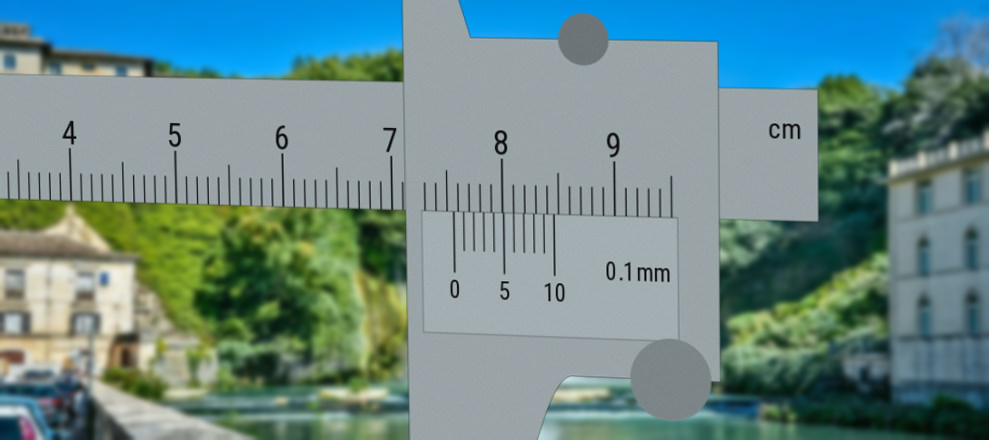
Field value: mm 75.6
